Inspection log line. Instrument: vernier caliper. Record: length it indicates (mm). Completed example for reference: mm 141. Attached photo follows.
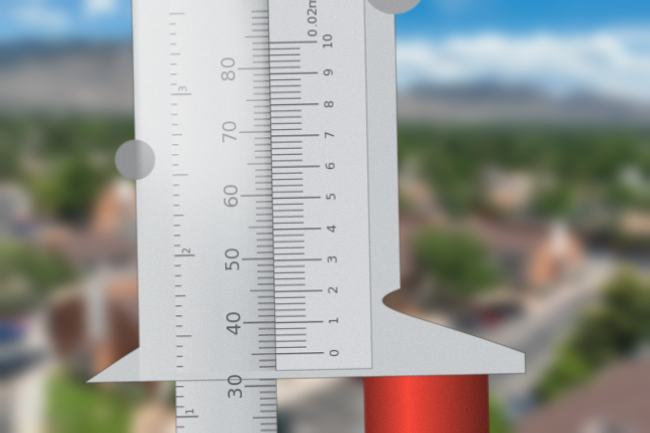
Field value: mm 35.0
